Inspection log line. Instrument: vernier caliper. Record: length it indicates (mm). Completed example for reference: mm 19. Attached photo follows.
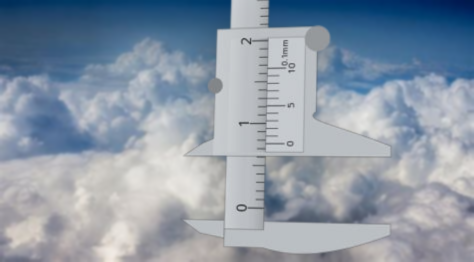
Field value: mm 7.6
